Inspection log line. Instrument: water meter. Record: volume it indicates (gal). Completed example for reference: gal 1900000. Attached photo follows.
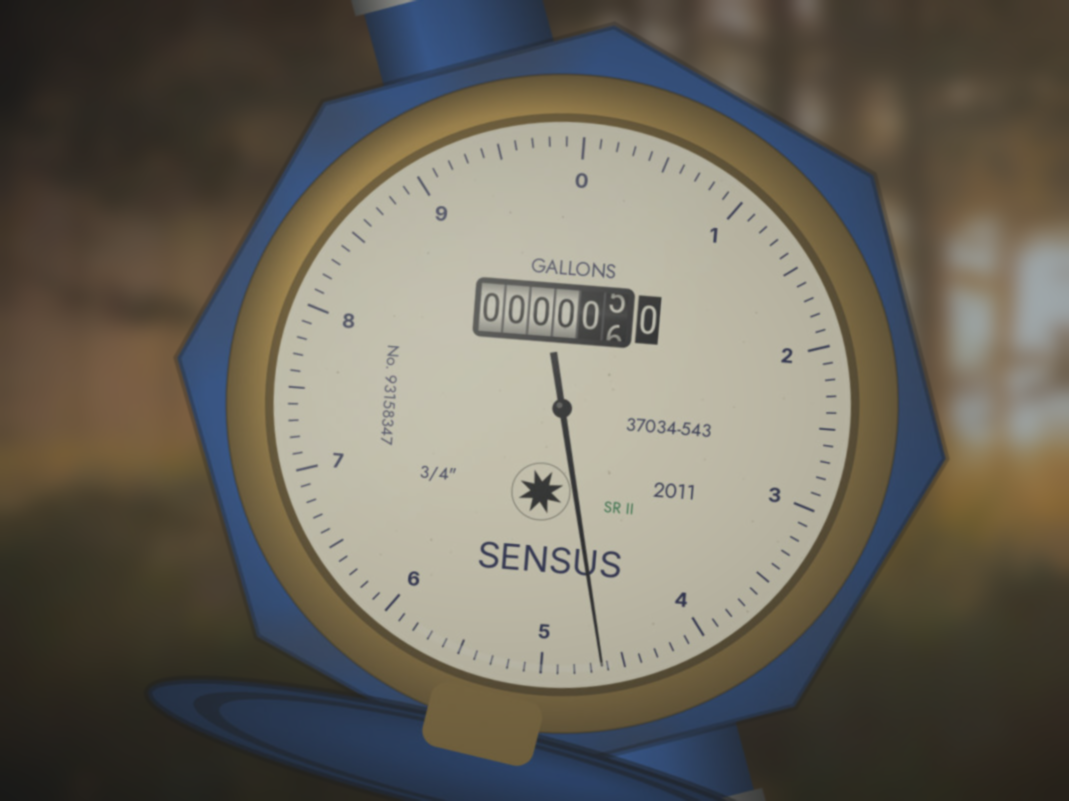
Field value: gal 54.6
